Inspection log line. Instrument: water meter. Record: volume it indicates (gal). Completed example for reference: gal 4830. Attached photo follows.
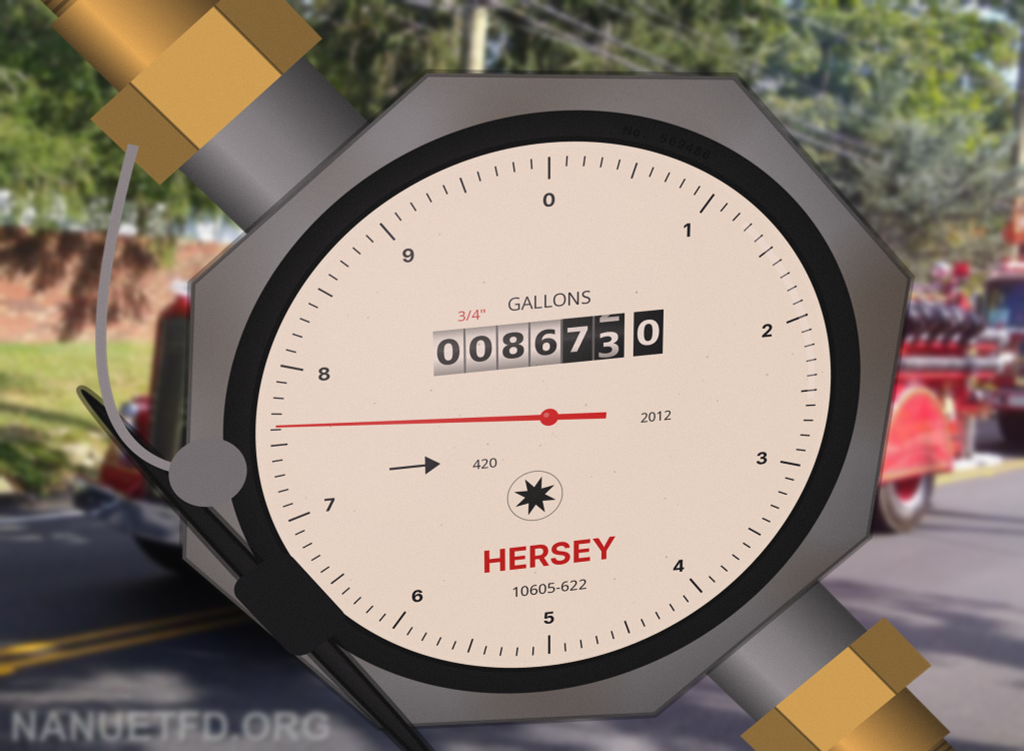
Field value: gal 86727.6
